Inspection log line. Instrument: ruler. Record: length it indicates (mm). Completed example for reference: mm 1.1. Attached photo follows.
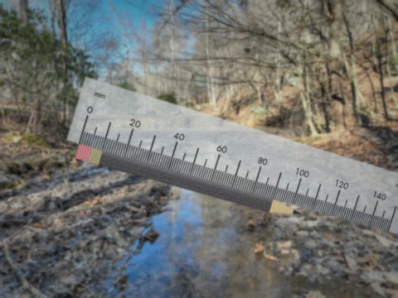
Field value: mm 105
